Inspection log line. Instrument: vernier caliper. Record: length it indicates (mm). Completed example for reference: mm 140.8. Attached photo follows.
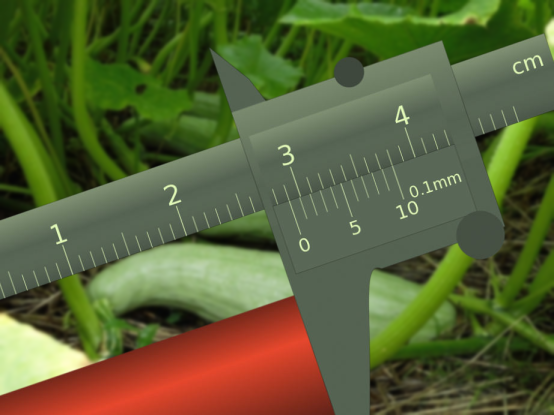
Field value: mm 29.0
